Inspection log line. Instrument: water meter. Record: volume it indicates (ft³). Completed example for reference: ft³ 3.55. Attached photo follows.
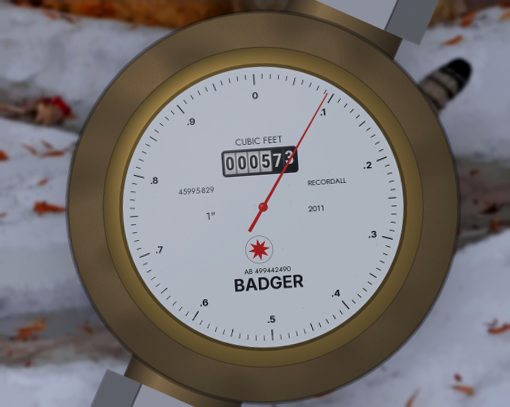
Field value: ft³ 573.09
